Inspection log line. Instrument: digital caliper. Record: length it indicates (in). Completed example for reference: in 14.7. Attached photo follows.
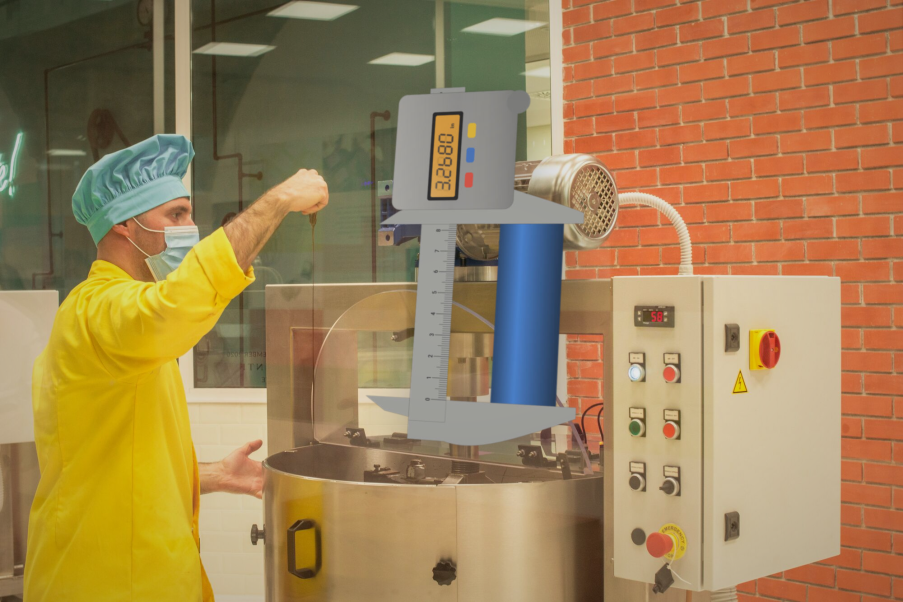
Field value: in 3.2680
